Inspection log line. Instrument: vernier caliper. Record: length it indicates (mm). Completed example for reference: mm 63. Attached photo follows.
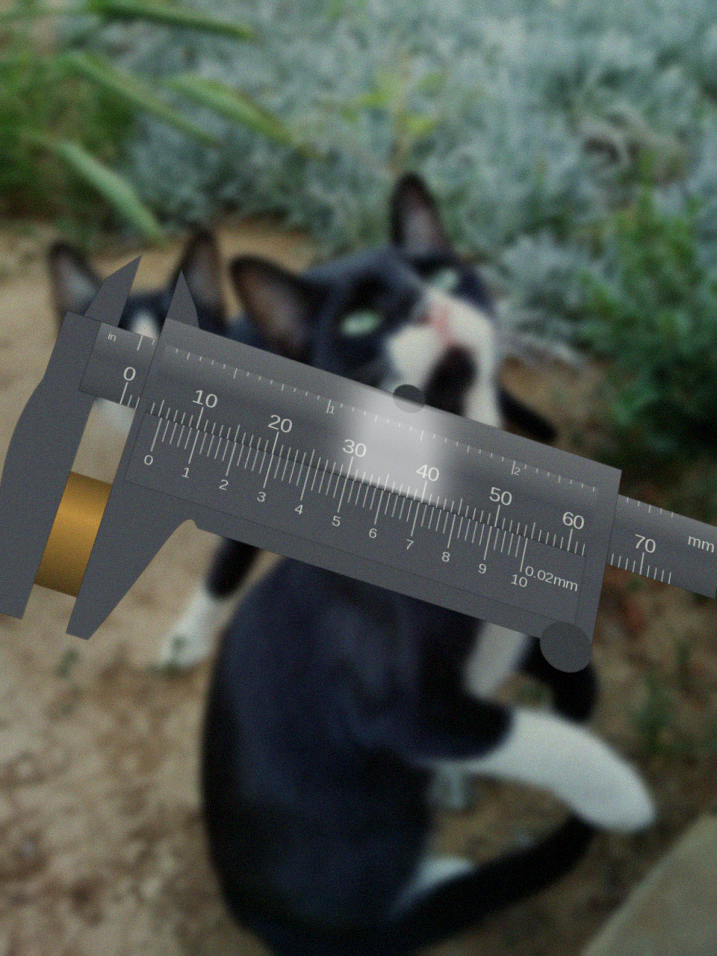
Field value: mm 5.4
